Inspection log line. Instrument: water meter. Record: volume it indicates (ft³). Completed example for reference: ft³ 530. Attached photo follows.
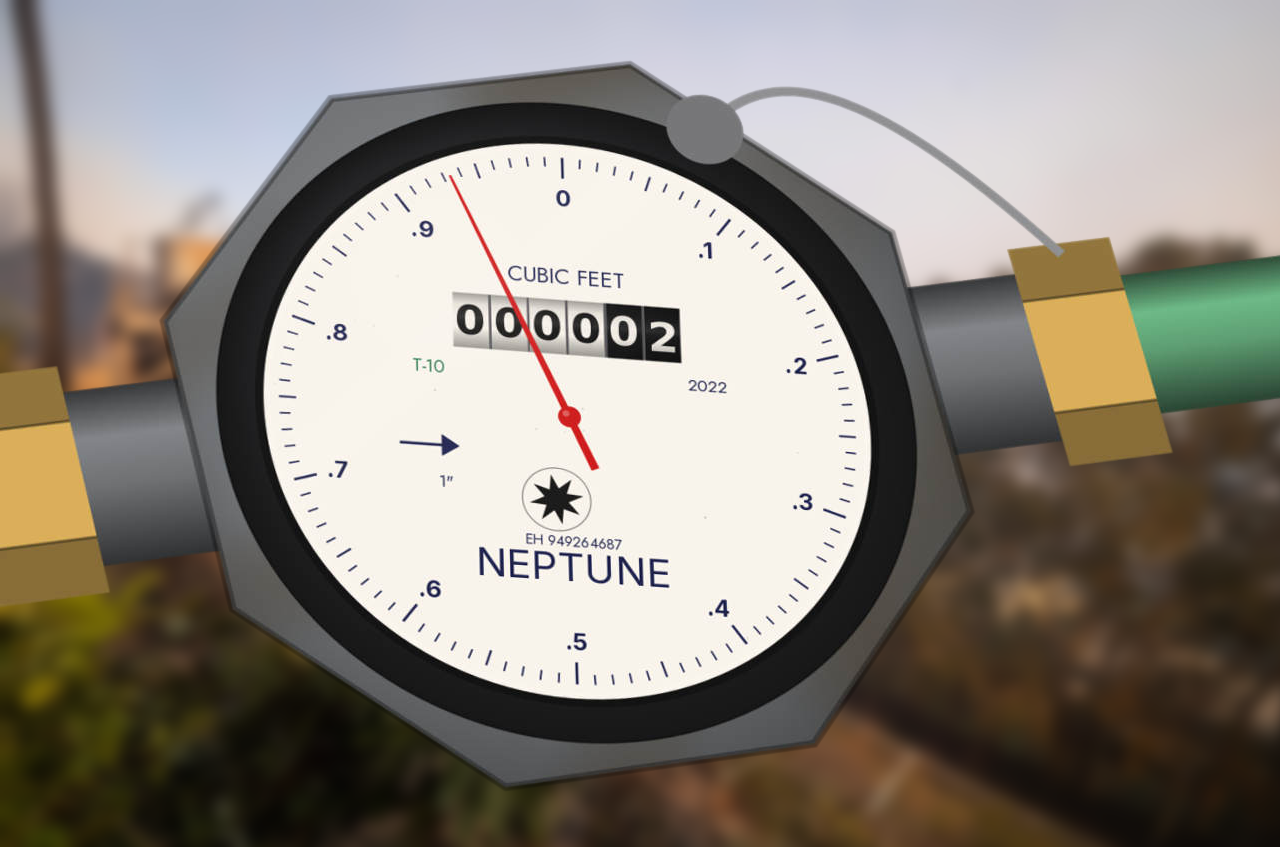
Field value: ft³ 1.93
